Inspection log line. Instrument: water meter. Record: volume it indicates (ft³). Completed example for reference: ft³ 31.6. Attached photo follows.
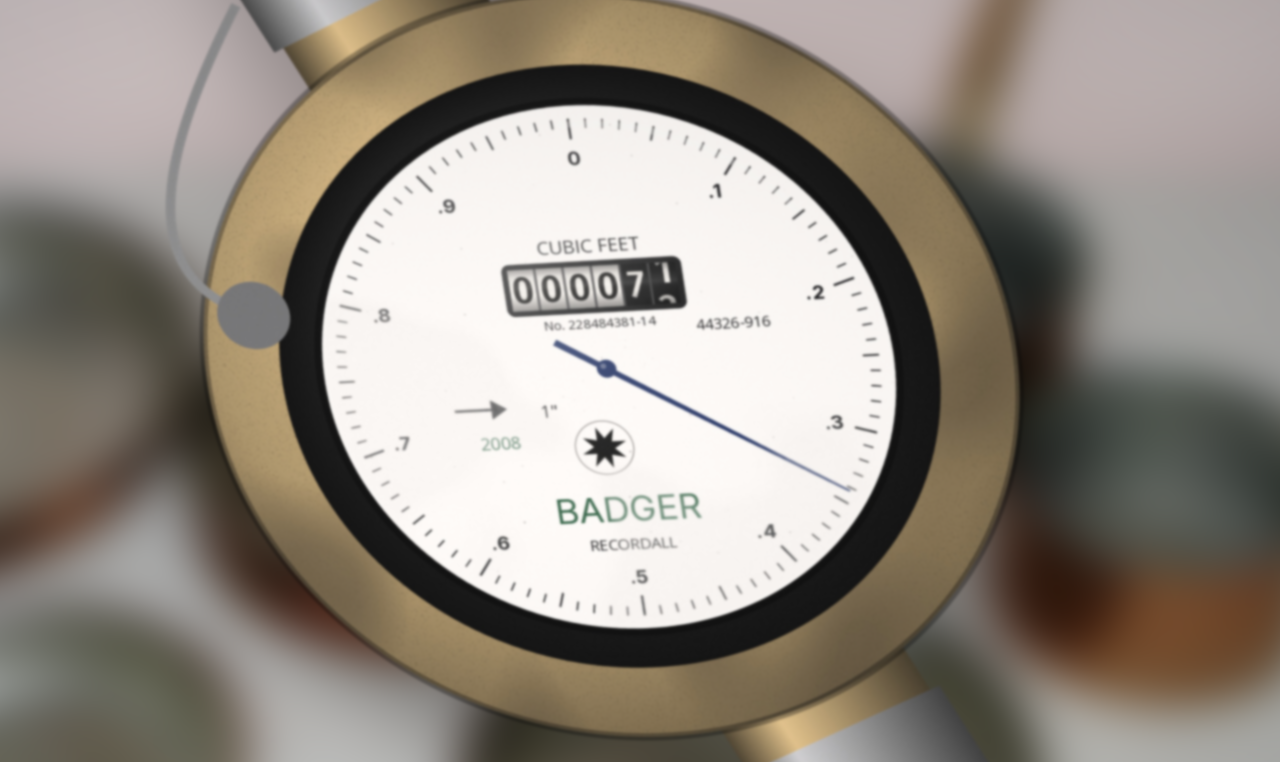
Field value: ft³ 71.34
